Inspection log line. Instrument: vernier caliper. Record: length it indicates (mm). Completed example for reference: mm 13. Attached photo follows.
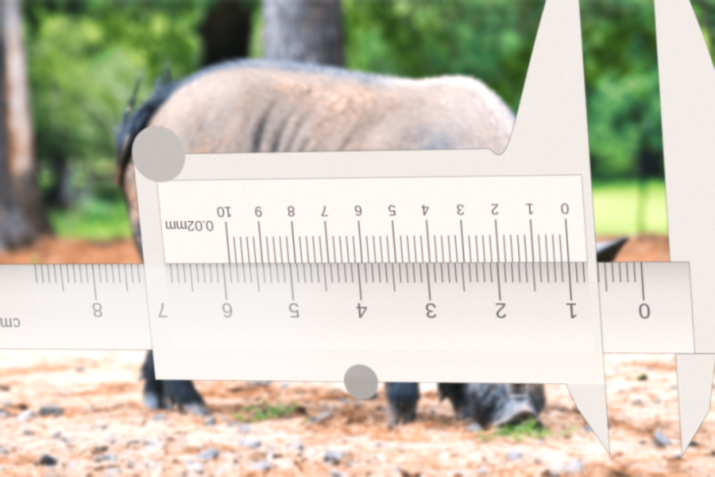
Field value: mm 10.0
